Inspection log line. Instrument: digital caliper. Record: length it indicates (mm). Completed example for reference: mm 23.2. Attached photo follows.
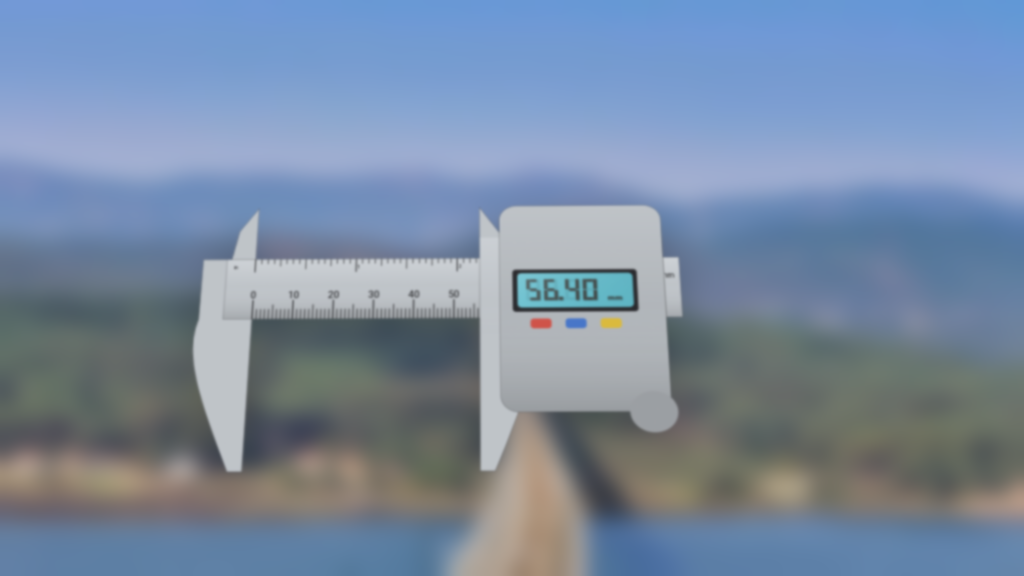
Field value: mm 56.40
